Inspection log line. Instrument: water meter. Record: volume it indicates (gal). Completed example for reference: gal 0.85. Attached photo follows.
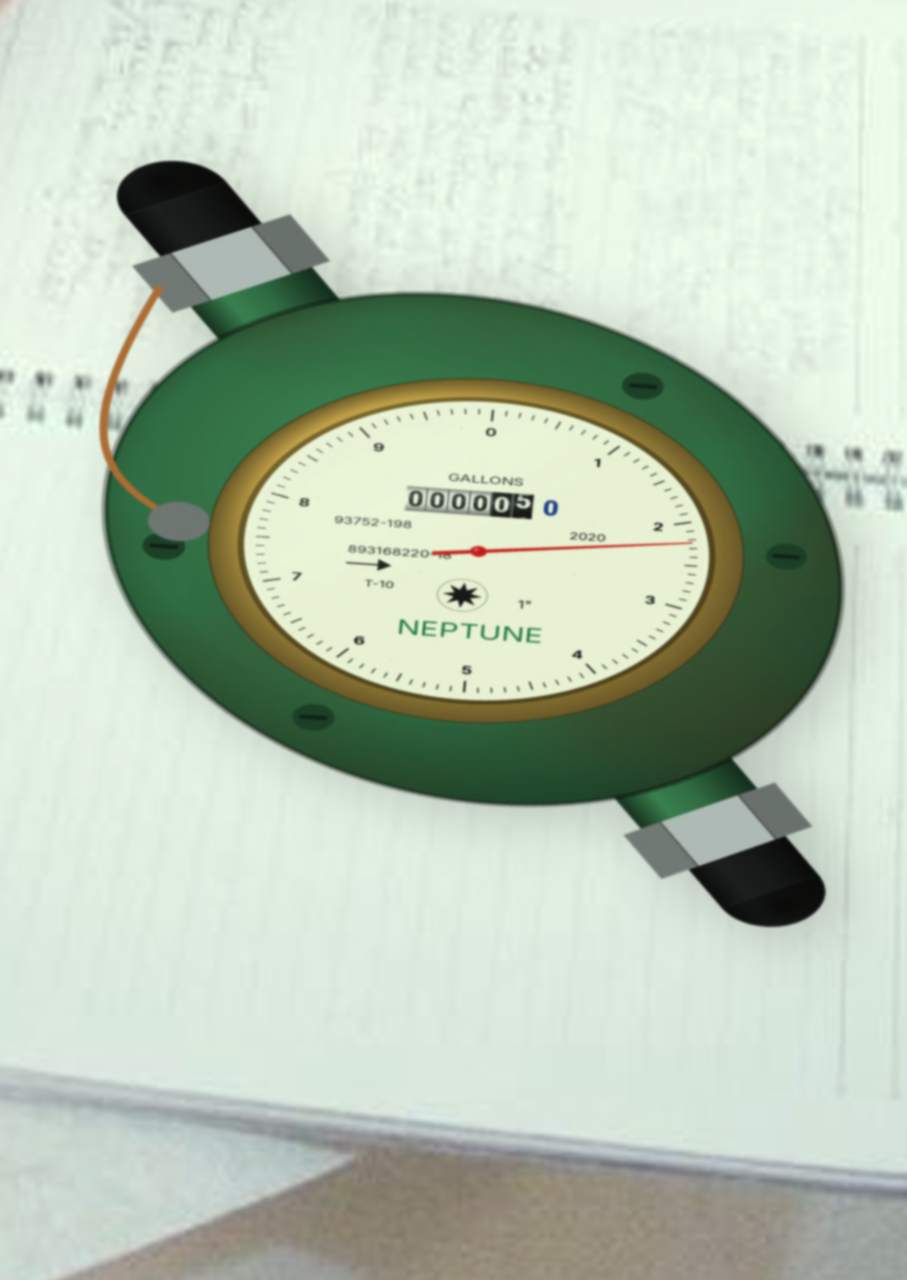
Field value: gal 52.2
